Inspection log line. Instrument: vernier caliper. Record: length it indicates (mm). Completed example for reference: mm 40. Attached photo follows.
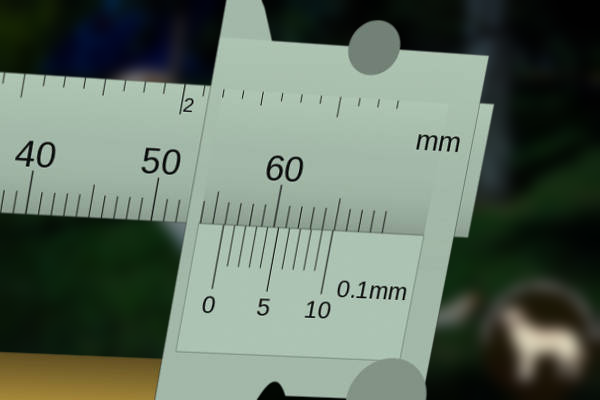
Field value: mm 55.9
